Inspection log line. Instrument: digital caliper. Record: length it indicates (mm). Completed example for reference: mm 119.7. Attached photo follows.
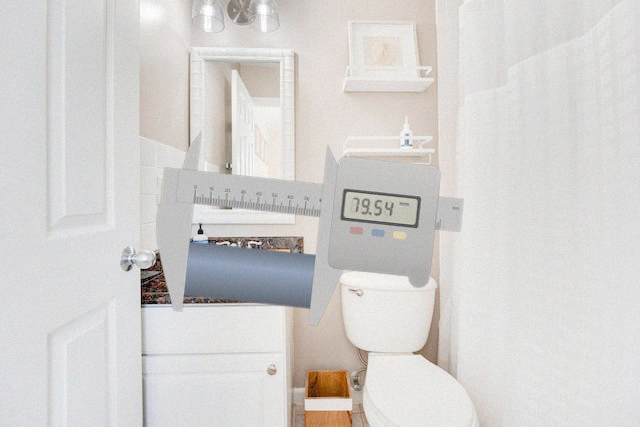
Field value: mm 79.54
